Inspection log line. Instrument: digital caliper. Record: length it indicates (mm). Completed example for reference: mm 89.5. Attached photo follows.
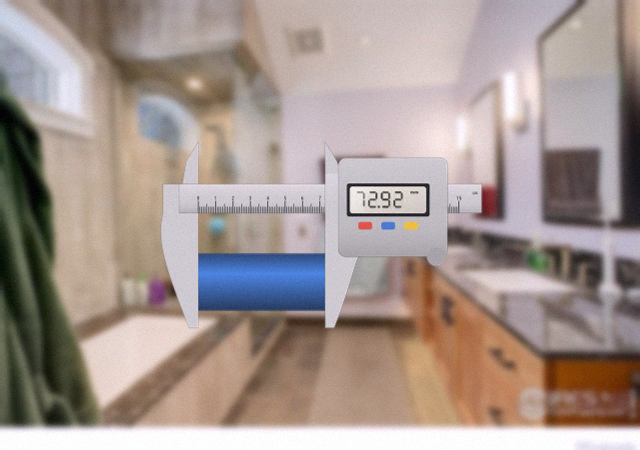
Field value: mm 72.92
